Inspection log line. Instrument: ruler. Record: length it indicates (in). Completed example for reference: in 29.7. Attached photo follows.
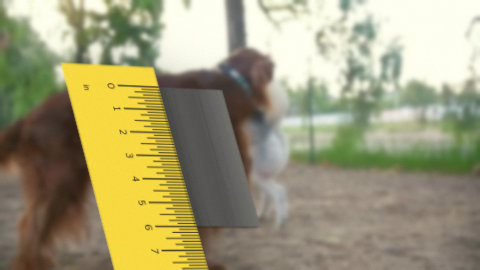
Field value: in 6
